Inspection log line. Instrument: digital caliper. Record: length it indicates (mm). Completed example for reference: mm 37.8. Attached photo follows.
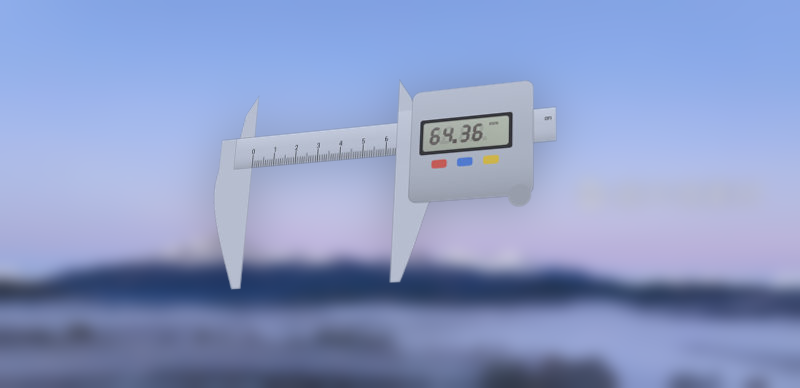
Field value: mm 64.36
